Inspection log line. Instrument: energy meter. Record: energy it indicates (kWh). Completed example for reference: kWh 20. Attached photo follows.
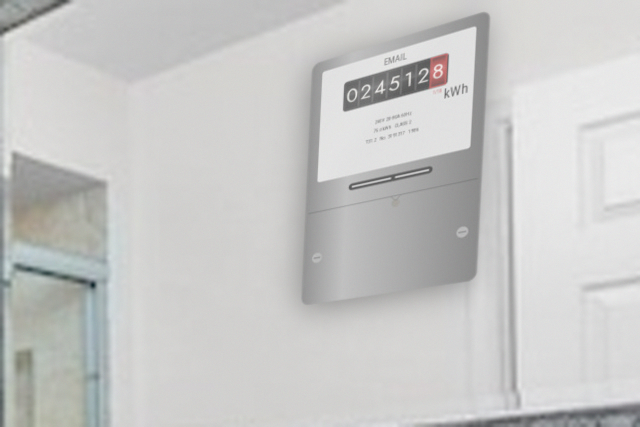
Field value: kWh 24512.8
